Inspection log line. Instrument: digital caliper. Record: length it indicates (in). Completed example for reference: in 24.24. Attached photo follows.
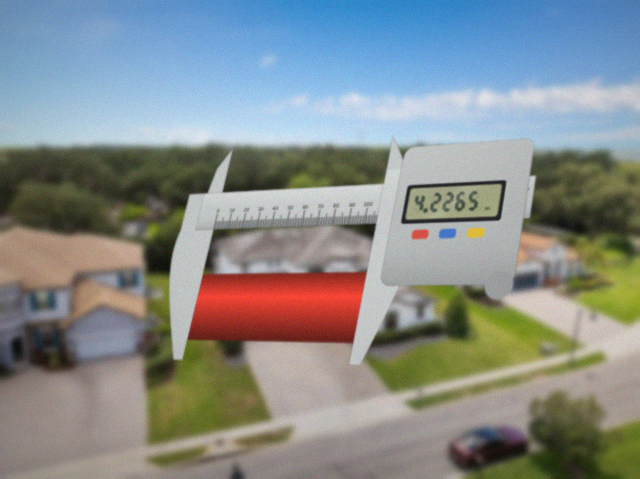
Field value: in 4.2265
